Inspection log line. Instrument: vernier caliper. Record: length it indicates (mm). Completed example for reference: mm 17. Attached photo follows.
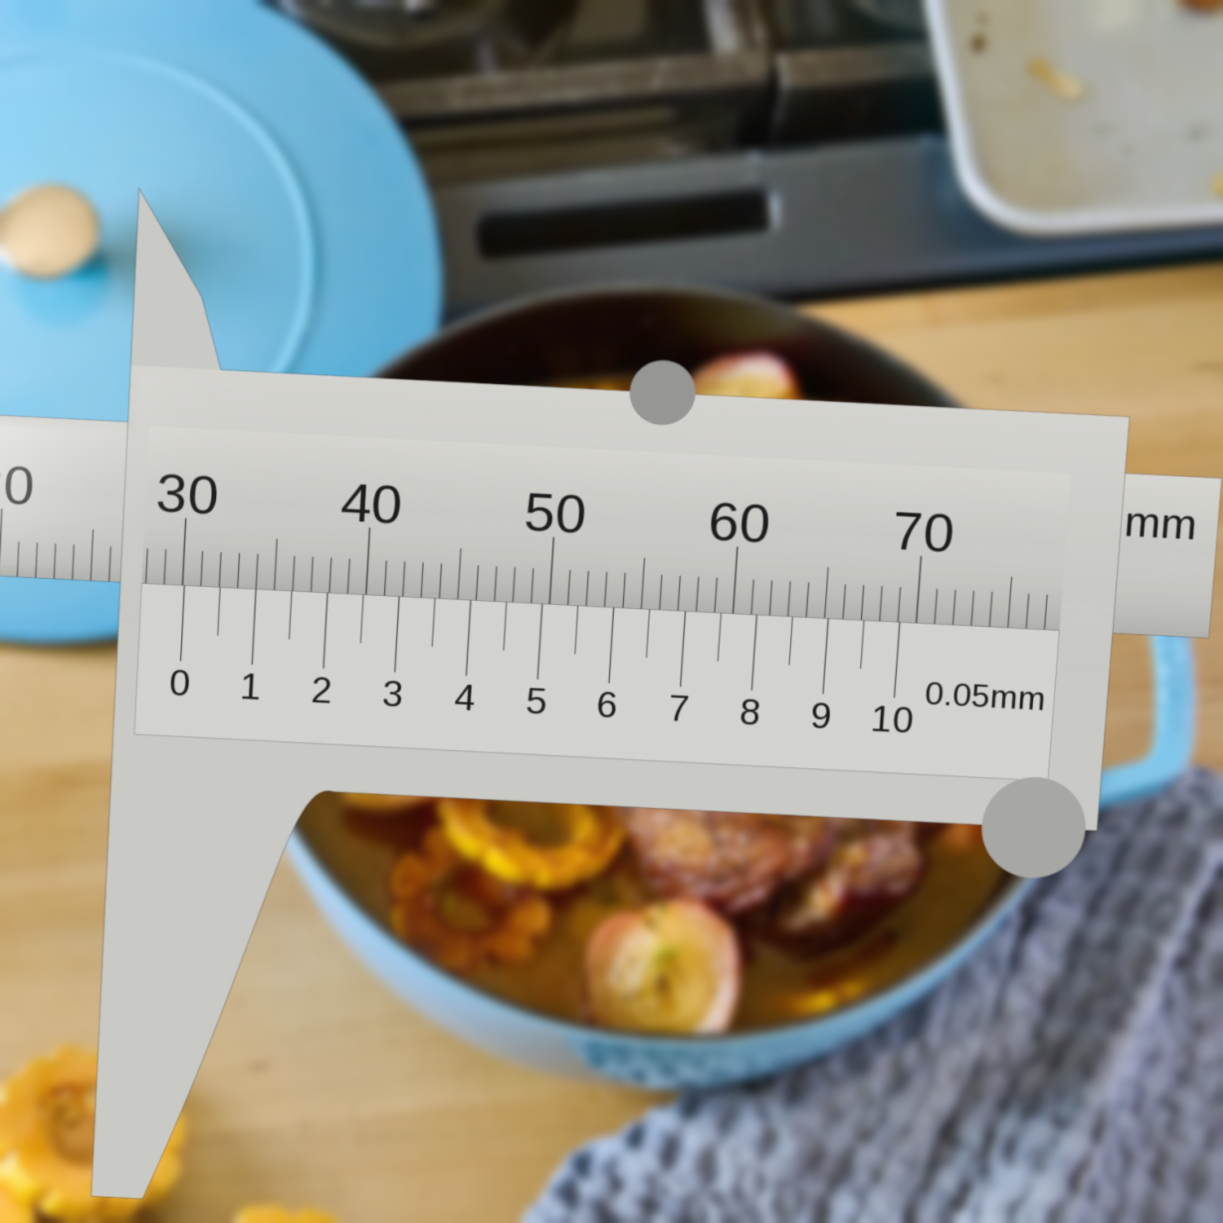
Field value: mm 30.1
